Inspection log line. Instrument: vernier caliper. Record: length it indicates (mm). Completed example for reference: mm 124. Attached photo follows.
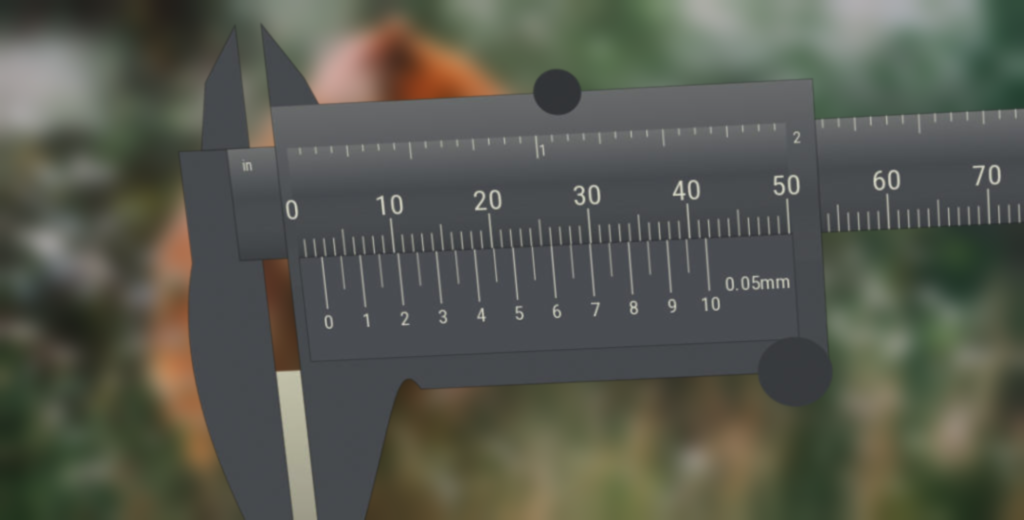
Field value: mm 2.6
